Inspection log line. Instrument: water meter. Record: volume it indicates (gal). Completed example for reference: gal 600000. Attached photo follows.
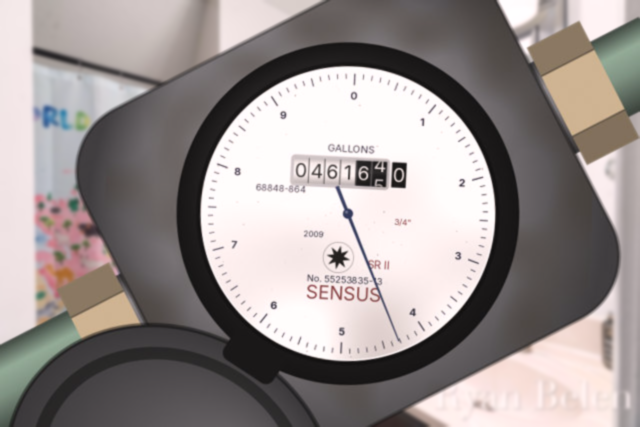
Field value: gal 461644.3
